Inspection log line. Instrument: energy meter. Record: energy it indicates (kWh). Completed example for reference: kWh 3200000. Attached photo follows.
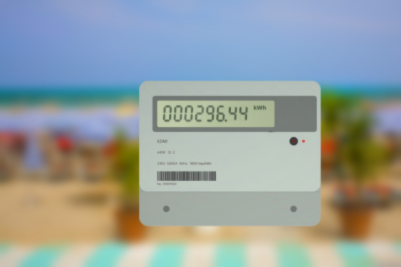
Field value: kWh 296.44
